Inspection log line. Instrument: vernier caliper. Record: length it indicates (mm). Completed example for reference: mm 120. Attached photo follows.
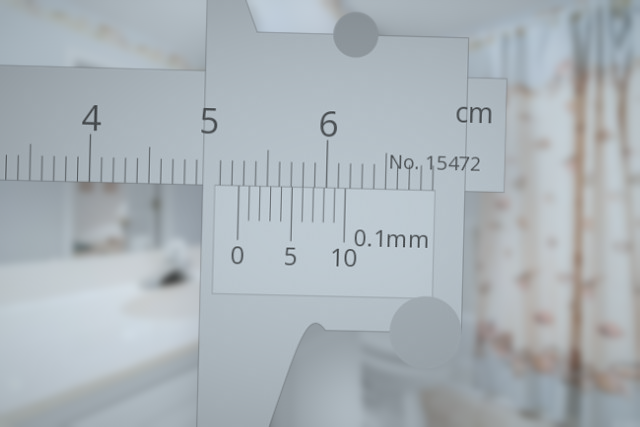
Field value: mm 52.6
